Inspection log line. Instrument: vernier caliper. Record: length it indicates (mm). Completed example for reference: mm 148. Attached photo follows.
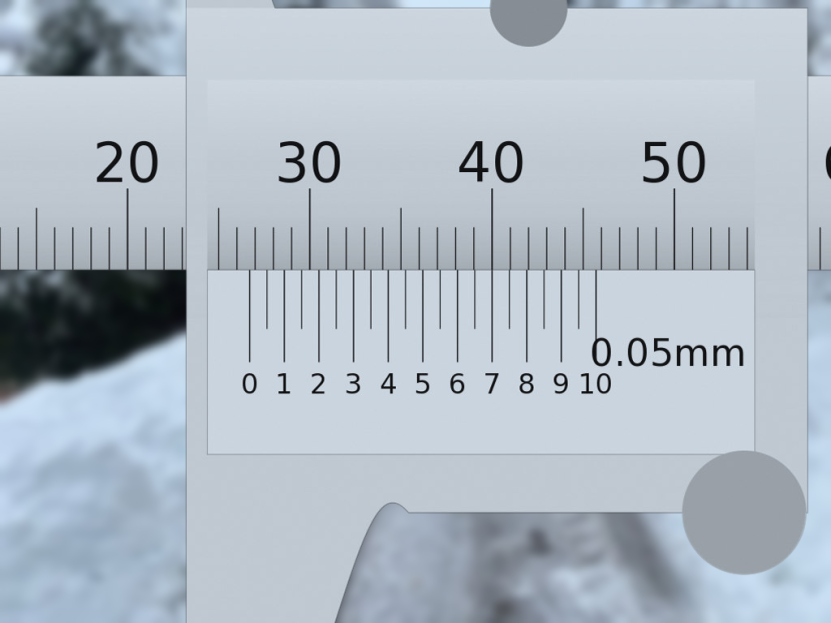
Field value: mm 26.7
